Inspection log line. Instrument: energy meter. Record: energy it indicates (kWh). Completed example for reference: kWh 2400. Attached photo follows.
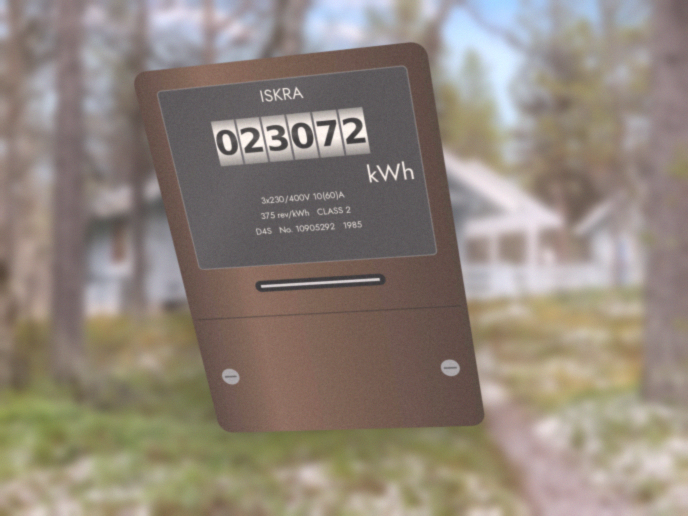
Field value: kWh 23072
